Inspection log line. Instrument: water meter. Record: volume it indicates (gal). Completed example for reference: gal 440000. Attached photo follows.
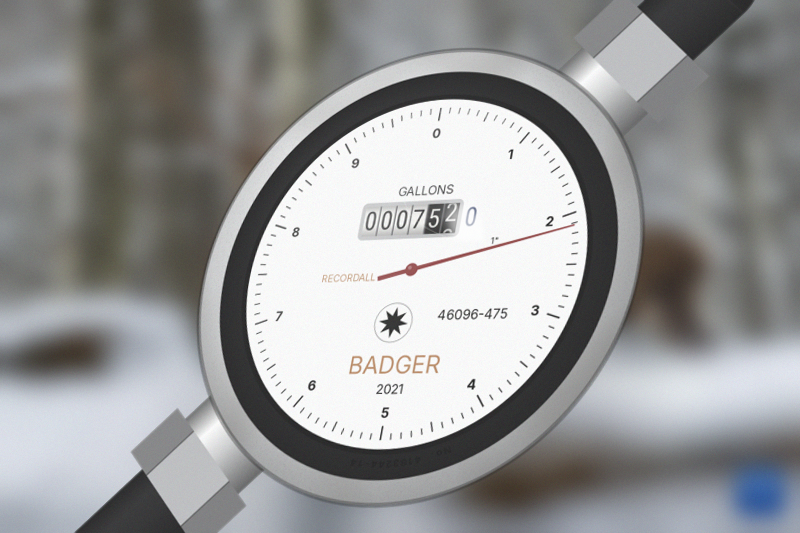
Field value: gal 7522.1
